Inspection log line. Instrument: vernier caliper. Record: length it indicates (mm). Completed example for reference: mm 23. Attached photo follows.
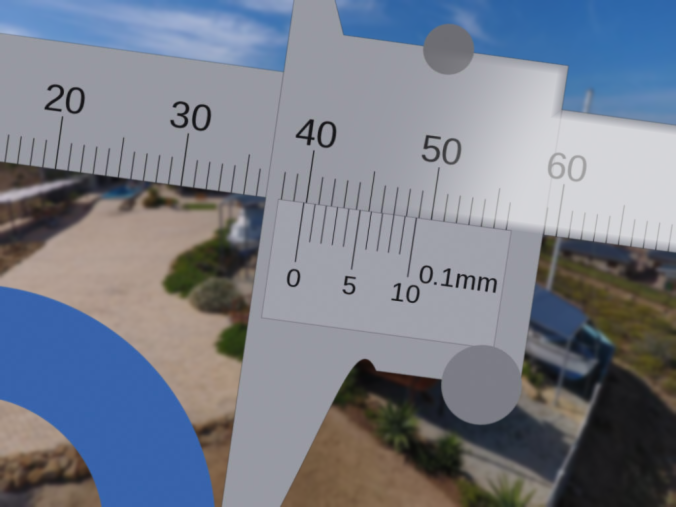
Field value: mm 39.8
